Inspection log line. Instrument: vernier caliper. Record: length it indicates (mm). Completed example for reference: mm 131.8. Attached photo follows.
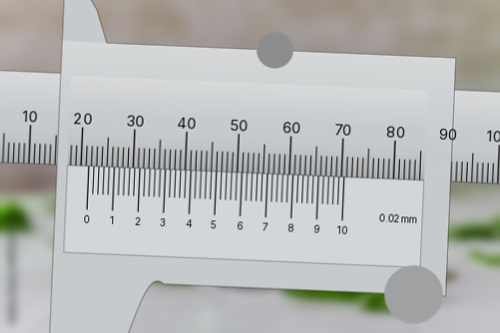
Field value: mm 21.5
